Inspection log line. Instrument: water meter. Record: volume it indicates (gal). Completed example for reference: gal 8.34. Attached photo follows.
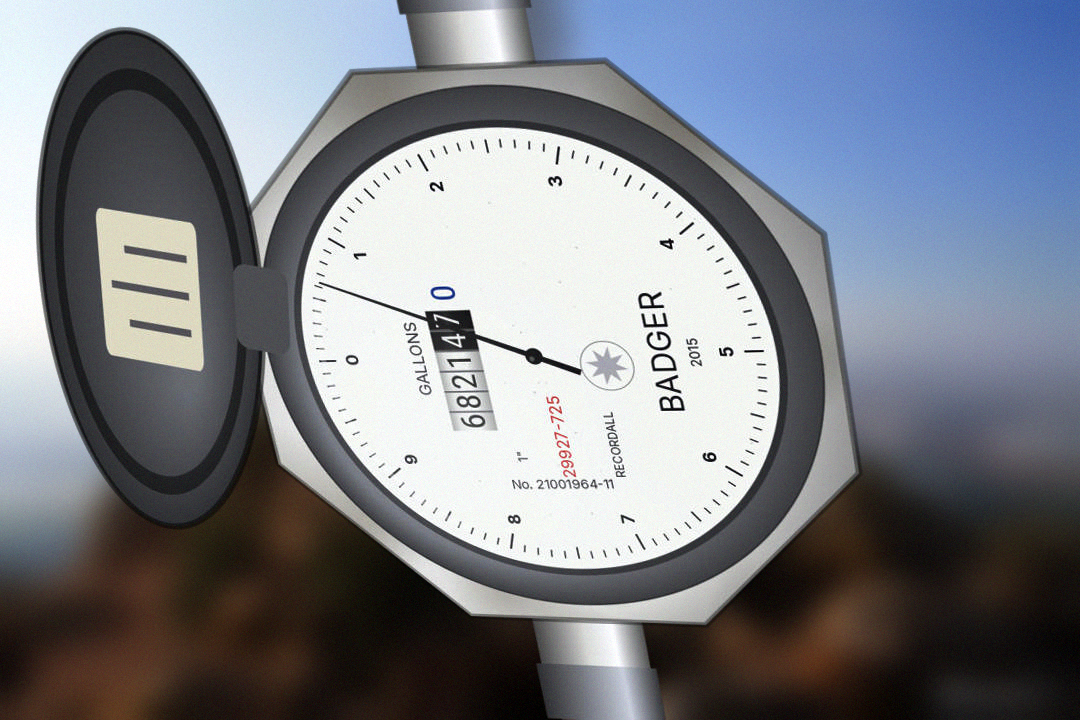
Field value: gal 6821470.6
